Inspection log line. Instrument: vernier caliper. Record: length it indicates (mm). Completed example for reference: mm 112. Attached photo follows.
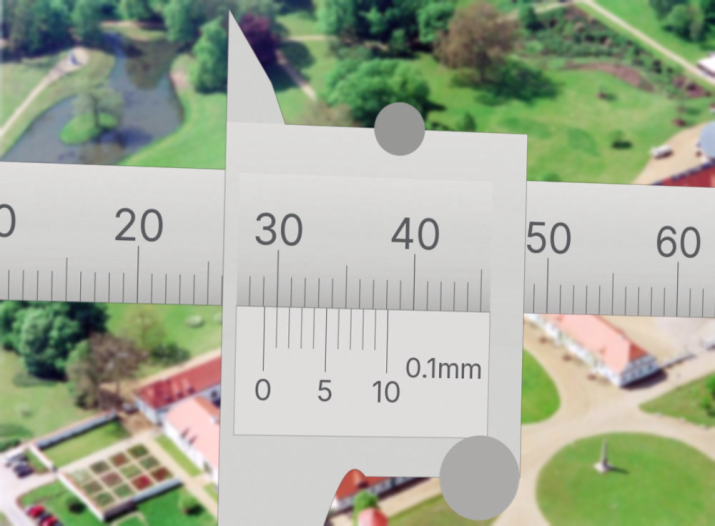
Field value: mm 29.1
